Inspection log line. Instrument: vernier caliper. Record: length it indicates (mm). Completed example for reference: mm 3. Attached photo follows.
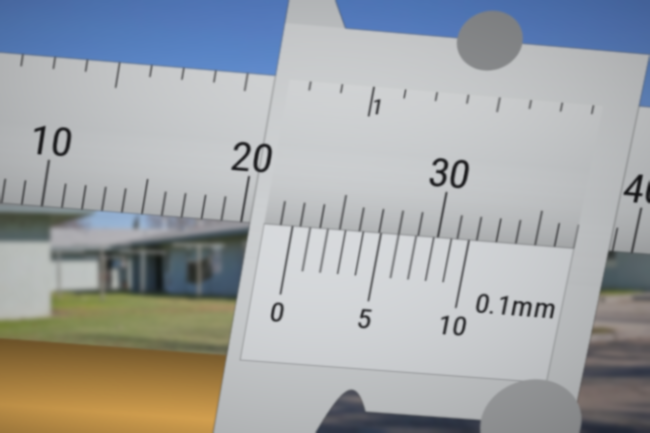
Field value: mm 22.6
